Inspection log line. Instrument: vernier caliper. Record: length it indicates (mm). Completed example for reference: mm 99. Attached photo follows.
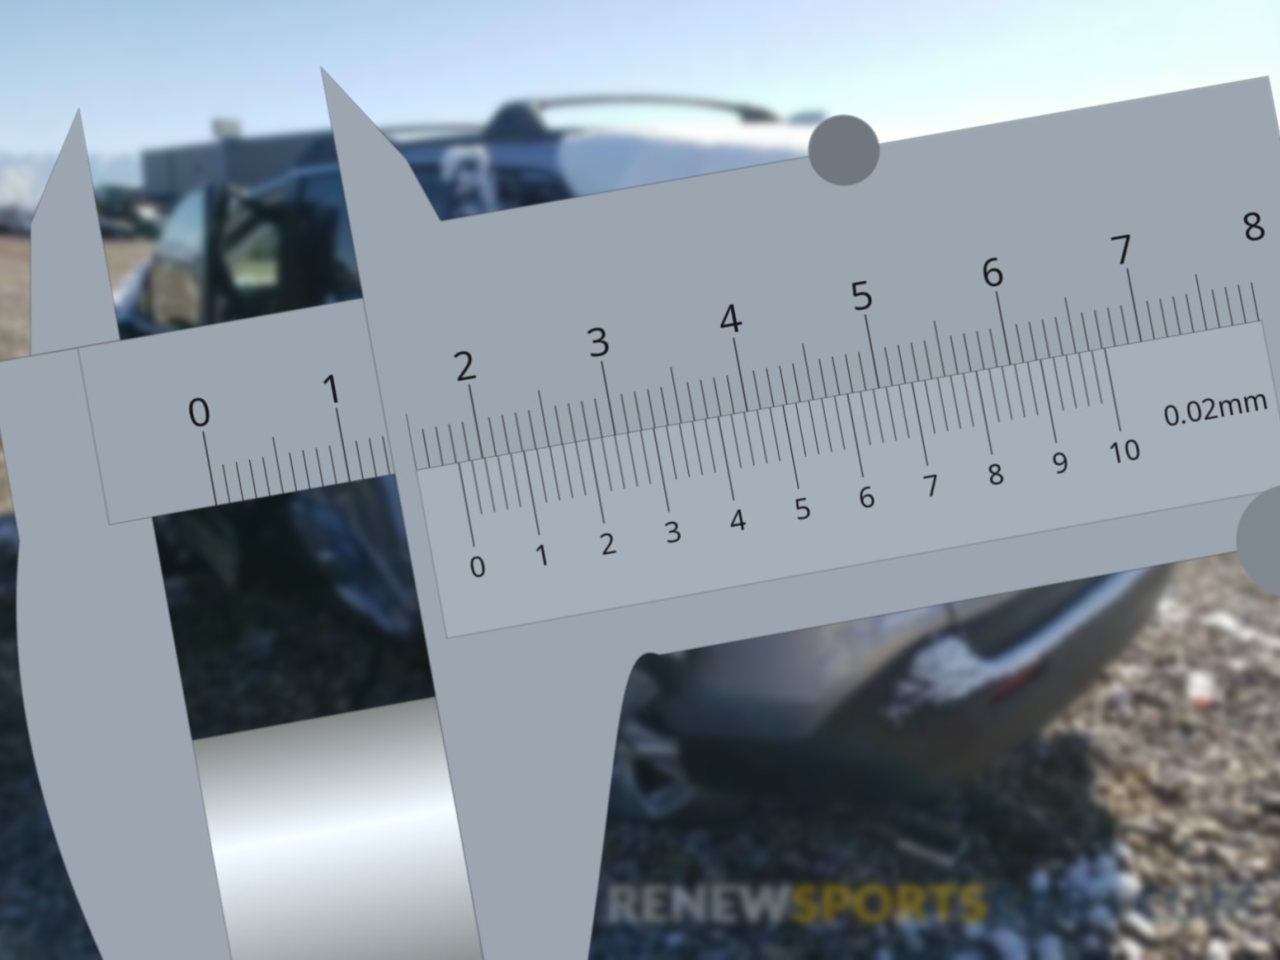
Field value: mm 18.2
